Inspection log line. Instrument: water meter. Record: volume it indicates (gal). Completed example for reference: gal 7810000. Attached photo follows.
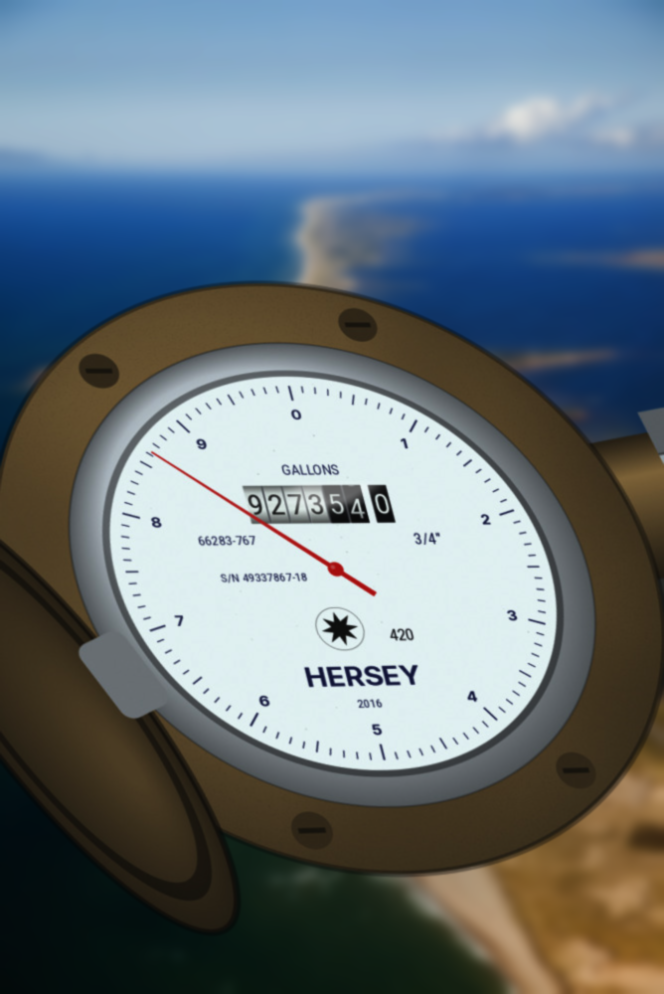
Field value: gal 9273538.6
